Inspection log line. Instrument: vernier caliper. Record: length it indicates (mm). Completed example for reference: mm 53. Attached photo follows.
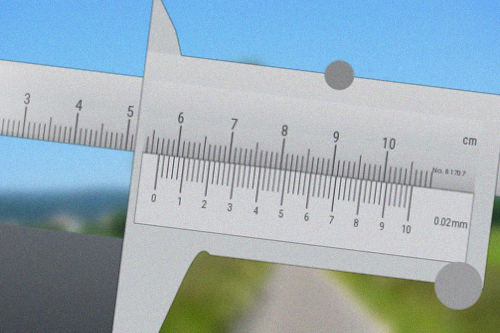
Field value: mm 56.5
